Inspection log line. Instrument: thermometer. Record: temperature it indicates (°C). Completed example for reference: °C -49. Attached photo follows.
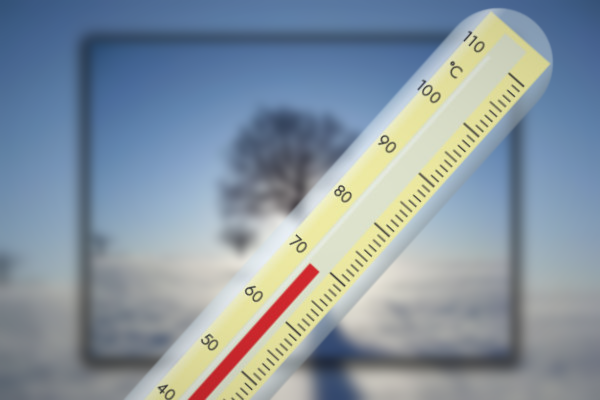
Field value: °C 69
